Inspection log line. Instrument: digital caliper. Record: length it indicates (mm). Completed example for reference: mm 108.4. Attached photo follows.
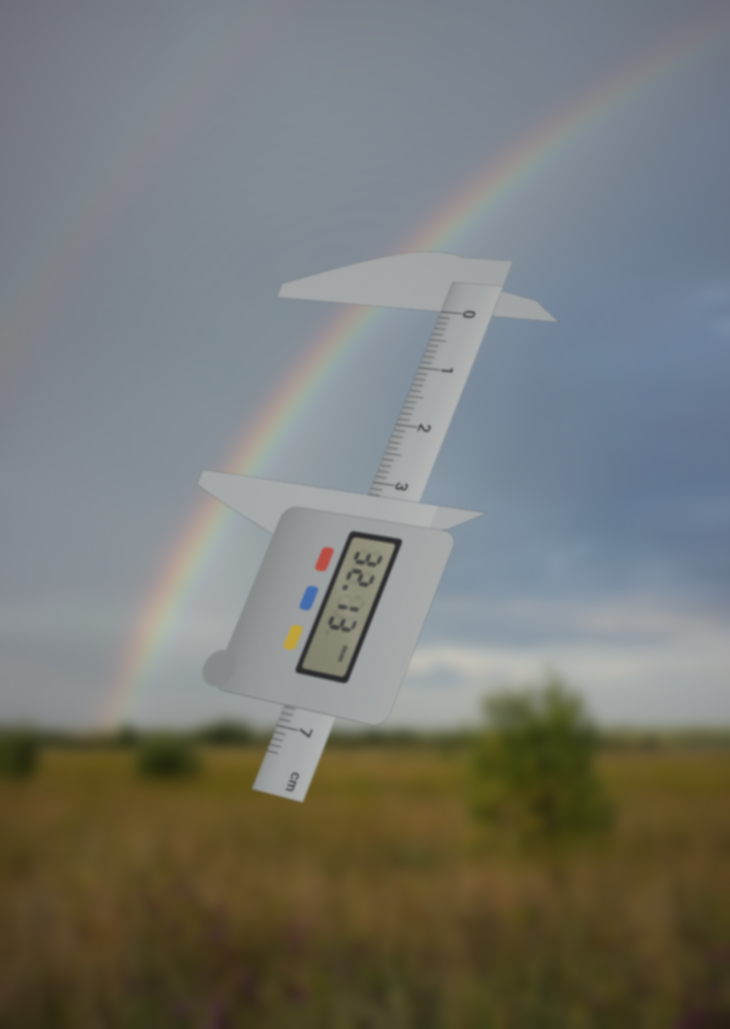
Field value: mm 32.13
